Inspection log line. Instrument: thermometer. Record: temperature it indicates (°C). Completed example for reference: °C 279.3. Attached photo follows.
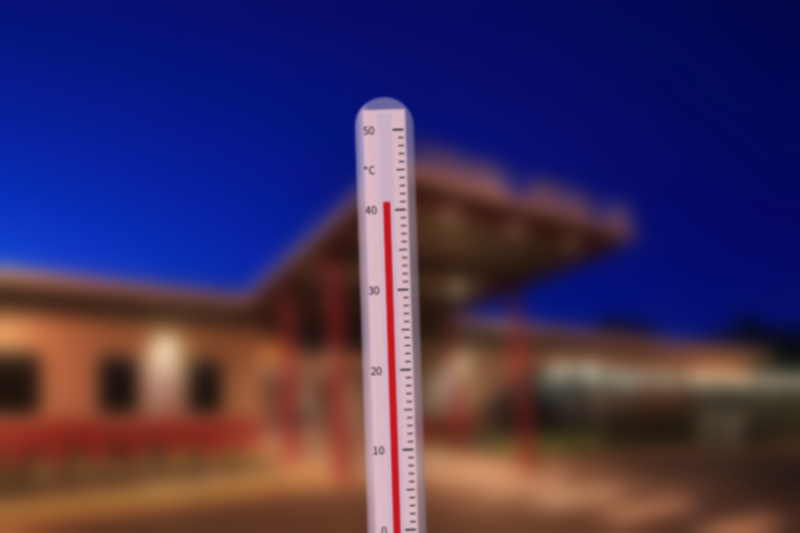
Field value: °C 41
